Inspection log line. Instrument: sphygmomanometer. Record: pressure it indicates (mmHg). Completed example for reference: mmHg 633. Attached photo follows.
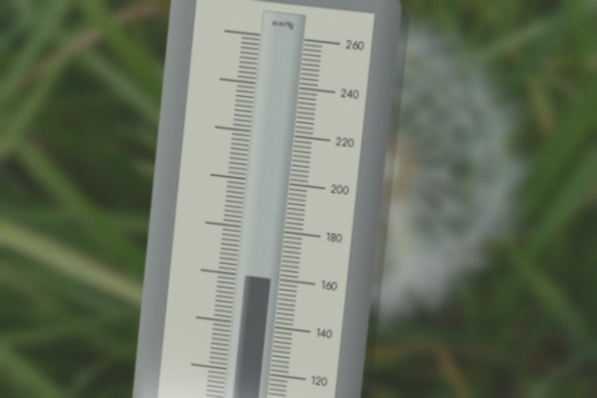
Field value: mmHg 160
